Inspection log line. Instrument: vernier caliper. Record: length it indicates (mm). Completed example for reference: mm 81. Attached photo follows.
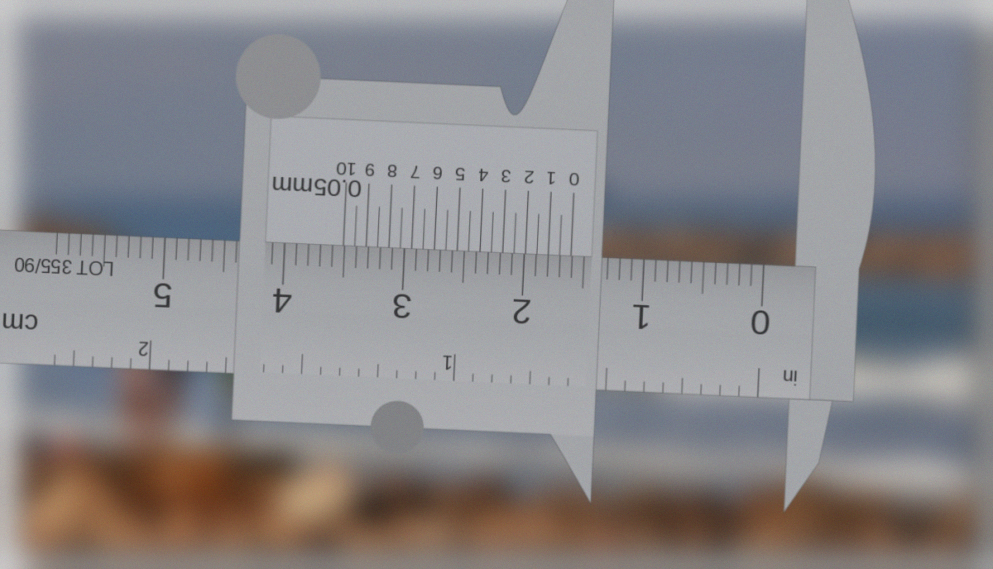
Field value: mm 16.1
